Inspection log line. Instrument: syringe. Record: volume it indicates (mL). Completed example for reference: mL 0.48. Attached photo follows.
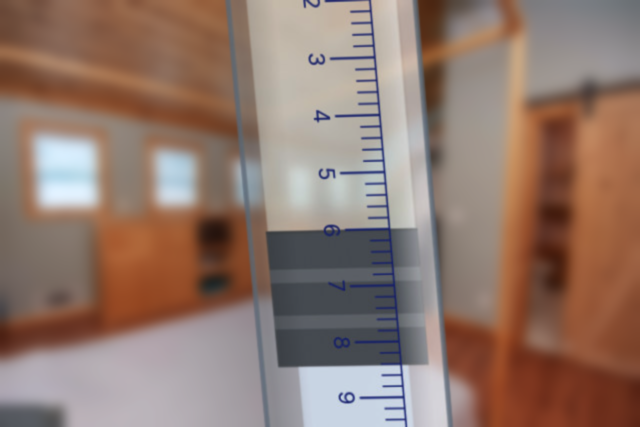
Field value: mL 6
